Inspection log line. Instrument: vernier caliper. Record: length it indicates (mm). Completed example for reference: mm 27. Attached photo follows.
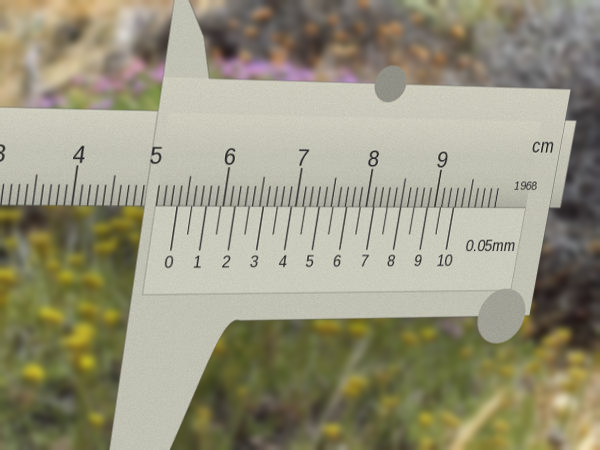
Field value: mm 53.8
